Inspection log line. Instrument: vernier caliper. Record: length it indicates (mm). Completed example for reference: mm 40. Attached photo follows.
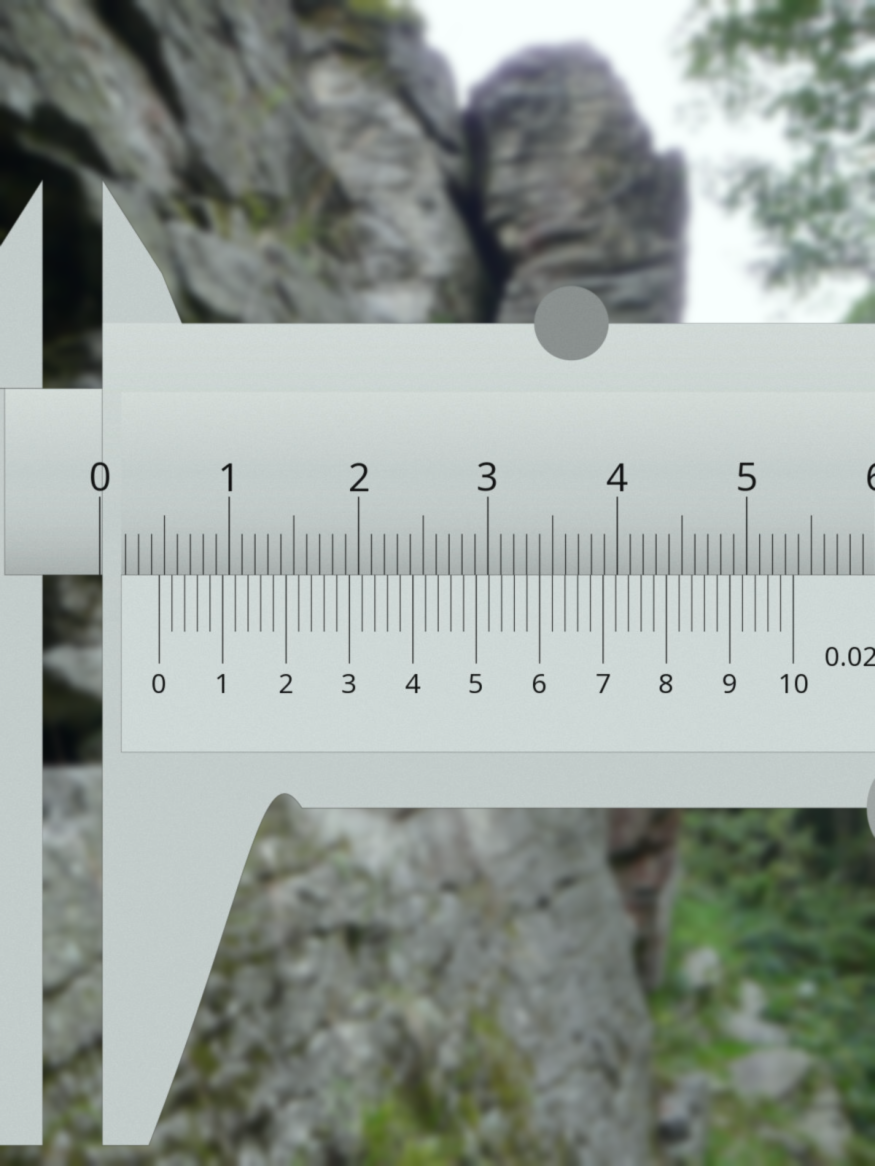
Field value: mm 4.6
